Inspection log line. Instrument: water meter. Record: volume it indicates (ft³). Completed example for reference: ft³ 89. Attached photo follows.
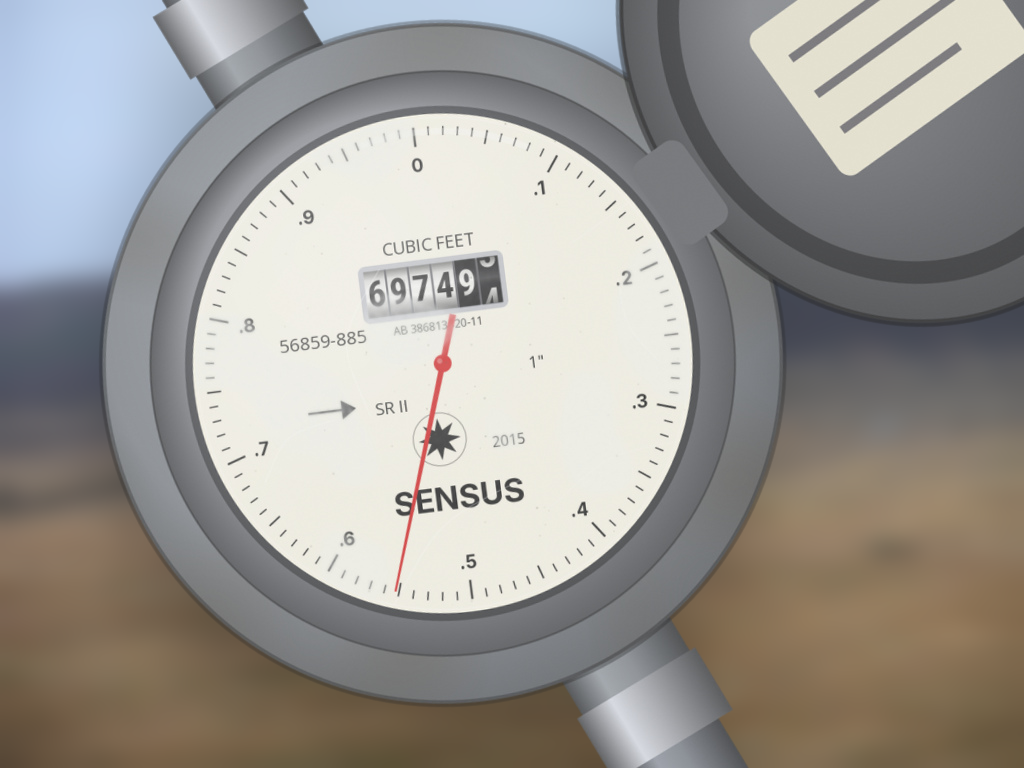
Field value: ft³ 697493.55
